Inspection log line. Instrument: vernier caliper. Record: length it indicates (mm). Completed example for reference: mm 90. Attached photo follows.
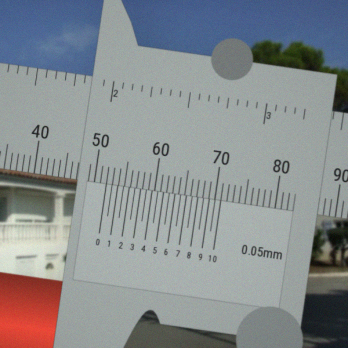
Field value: mm 52.0
